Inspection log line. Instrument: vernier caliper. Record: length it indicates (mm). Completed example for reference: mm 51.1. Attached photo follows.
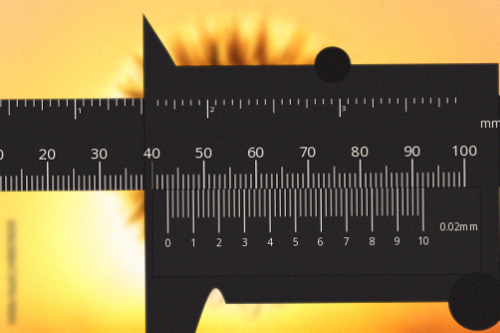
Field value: mm 43.0
